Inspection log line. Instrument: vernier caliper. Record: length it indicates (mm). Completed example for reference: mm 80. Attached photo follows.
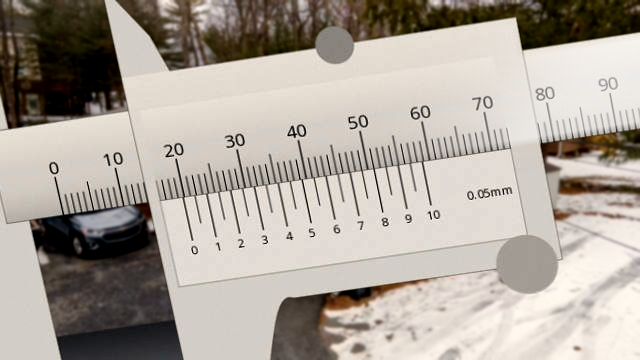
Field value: mm 19.8
